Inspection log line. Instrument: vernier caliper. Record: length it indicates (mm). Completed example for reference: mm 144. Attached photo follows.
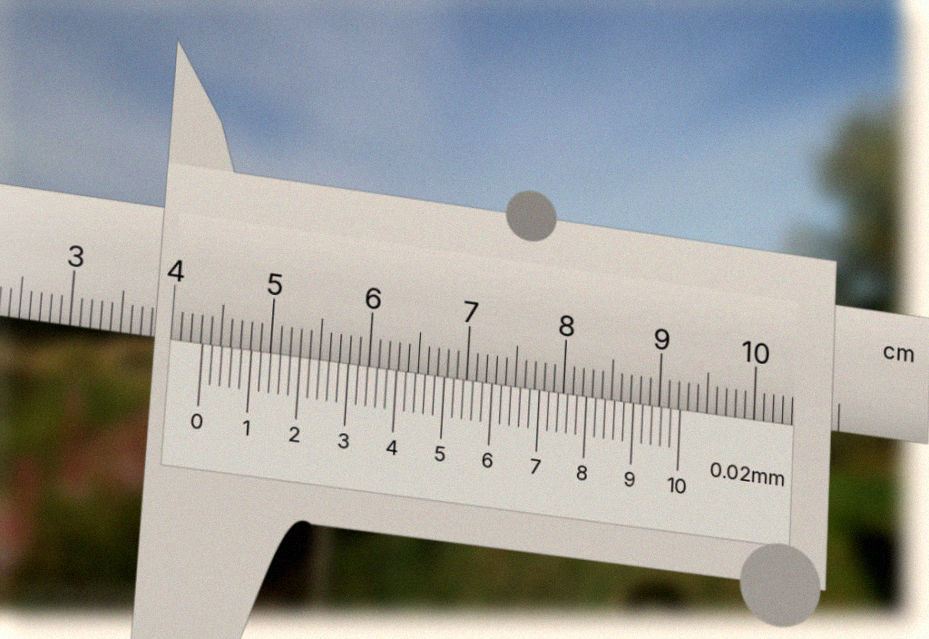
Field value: mm 43.2
